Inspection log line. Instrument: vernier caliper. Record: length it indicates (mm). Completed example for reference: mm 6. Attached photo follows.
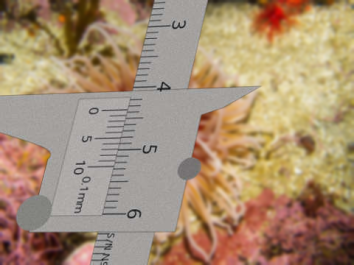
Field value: mm 43.6
